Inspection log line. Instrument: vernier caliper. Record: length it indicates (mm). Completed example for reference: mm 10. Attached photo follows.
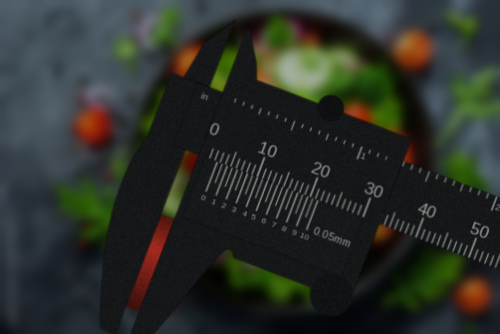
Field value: mm 2.5
